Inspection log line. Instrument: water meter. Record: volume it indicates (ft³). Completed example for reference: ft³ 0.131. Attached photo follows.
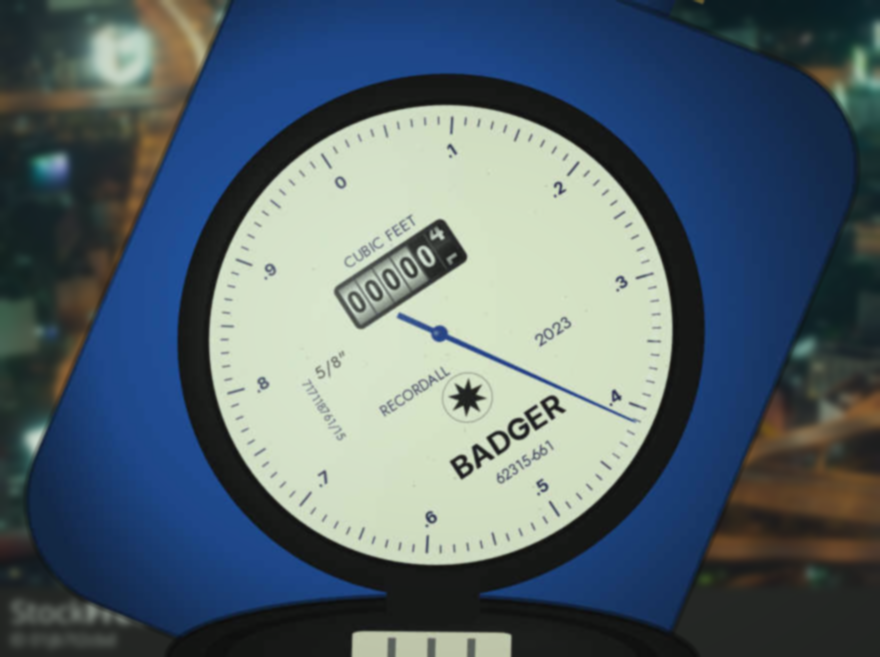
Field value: ft³ 4.41
